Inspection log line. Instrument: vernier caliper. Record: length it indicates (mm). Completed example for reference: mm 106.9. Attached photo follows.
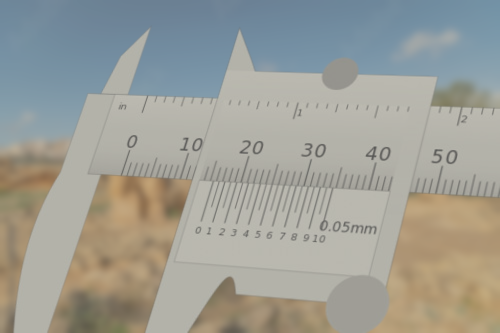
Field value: mm 15.5
